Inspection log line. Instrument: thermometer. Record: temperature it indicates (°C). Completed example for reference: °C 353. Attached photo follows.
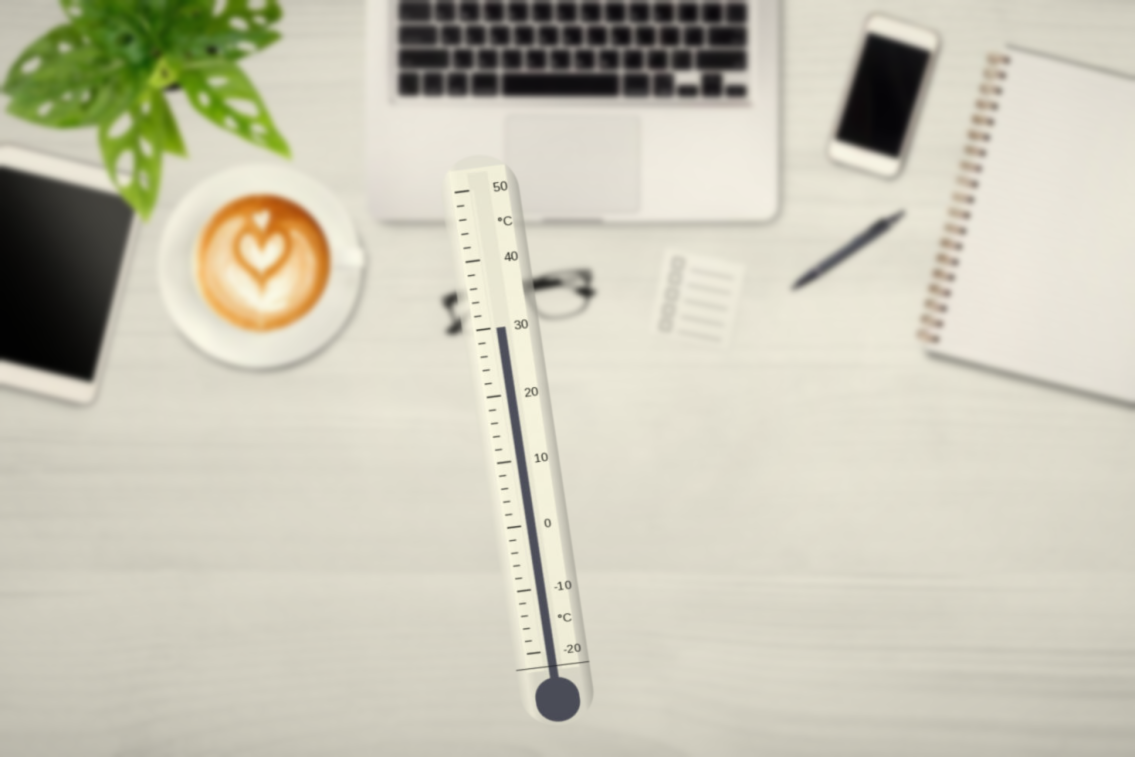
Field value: °C 30
